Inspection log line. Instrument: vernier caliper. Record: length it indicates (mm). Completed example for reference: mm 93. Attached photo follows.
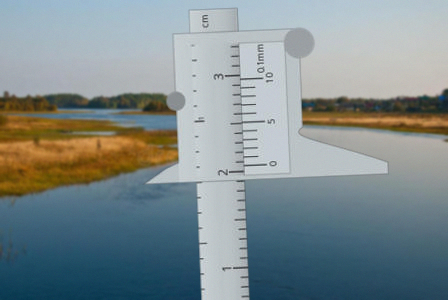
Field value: mm 20.6
